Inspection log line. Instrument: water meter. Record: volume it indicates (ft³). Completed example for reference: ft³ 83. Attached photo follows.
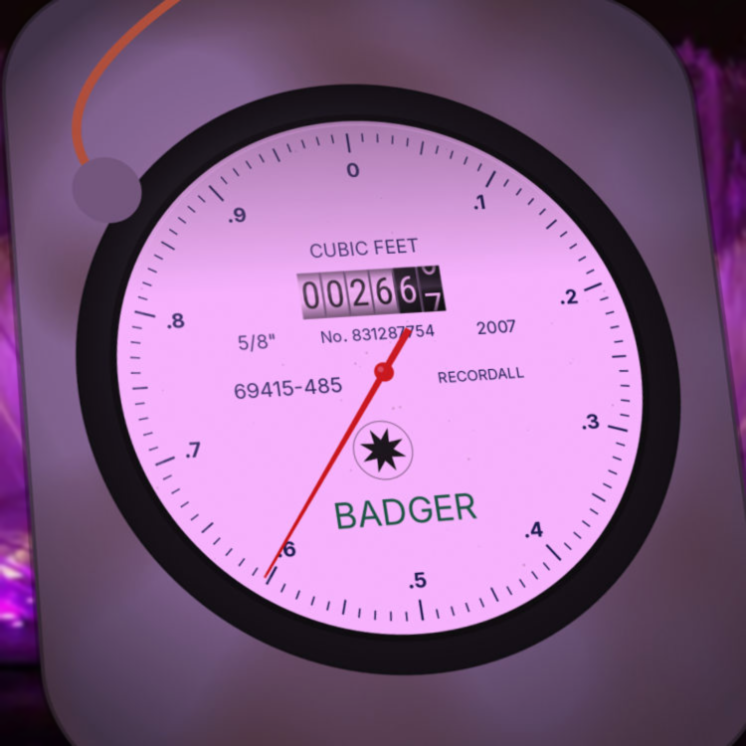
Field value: ft³ 2666.60
